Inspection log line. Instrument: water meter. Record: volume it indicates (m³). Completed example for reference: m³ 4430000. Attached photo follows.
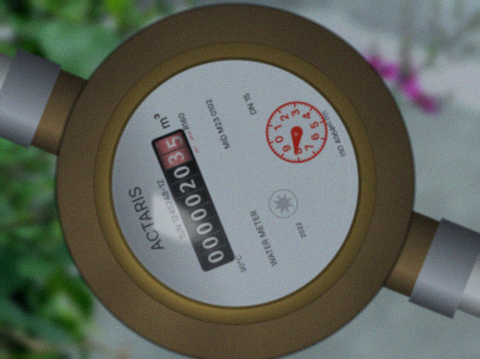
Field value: m³ 20.348
